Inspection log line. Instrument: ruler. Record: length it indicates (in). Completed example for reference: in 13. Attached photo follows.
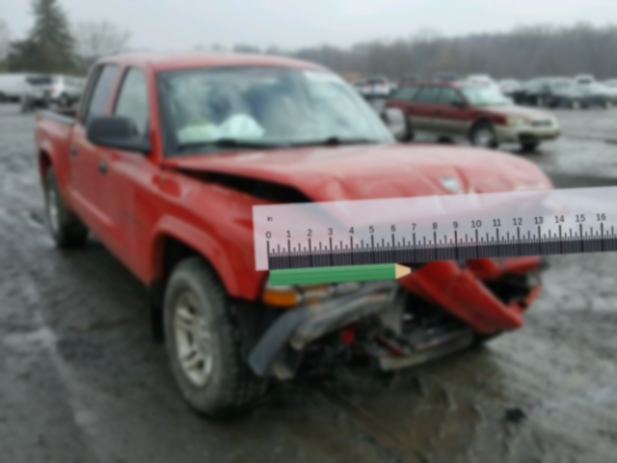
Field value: in 7
